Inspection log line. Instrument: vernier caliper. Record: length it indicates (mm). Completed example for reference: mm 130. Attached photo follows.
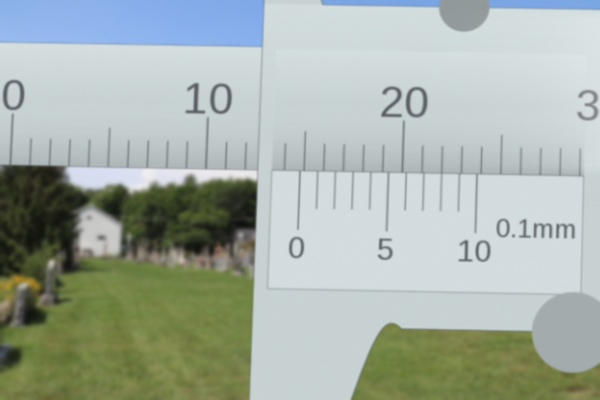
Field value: mm 14.8
